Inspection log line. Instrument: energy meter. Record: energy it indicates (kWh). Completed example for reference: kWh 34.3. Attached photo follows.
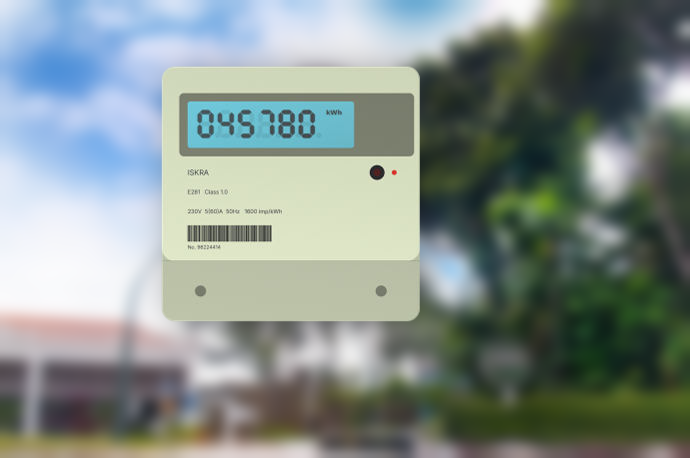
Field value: kWh 45780
